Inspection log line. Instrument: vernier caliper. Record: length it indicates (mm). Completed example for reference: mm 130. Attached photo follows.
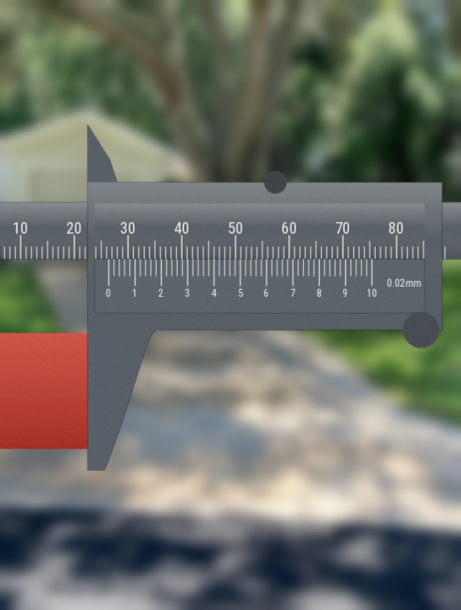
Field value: mm 26.4
